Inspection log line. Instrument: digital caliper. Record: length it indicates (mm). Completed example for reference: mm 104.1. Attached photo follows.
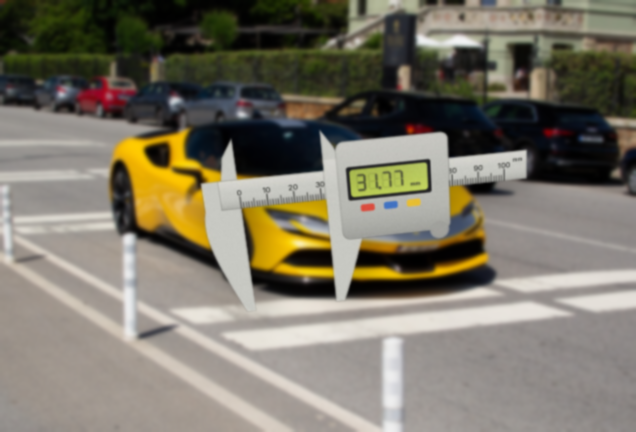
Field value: mm 31.77
